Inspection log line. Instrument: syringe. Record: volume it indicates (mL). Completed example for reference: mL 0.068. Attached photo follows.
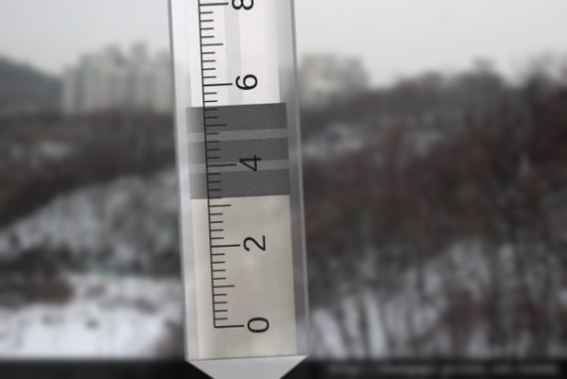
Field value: mL 3.2
